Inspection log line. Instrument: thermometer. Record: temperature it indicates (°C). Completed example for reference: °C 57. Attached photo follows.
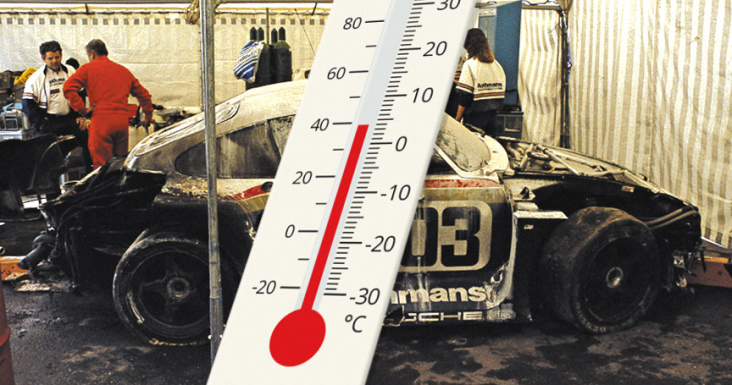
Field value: °C 4
